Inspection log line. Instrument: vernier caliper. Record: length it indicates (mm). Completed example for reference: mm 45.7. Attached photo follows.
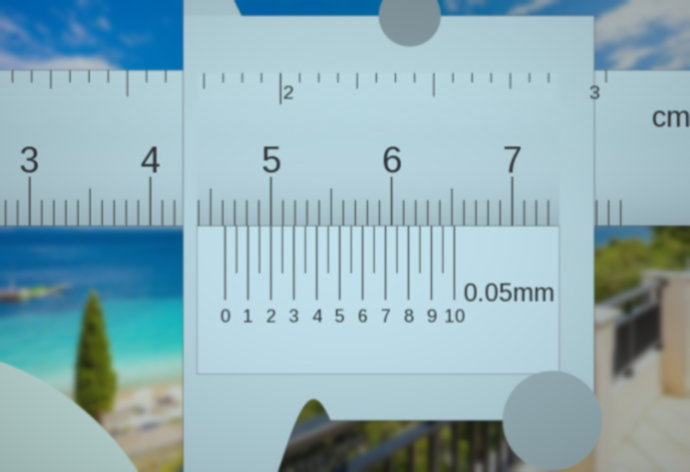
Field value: mm 46.2
